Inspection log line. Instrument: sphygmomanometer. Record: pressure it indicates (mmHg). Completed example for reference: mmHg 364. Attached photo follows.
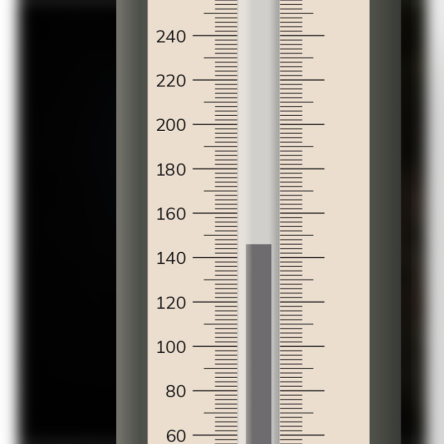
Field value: mmHg 146
